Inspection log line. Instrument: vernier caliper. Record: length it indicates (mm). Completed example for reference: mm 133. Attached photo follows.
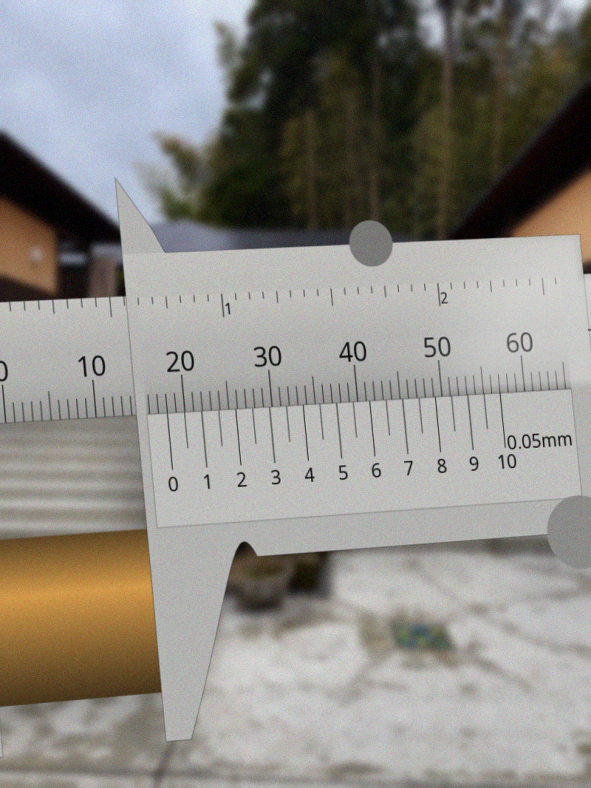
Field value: mm 18.0
